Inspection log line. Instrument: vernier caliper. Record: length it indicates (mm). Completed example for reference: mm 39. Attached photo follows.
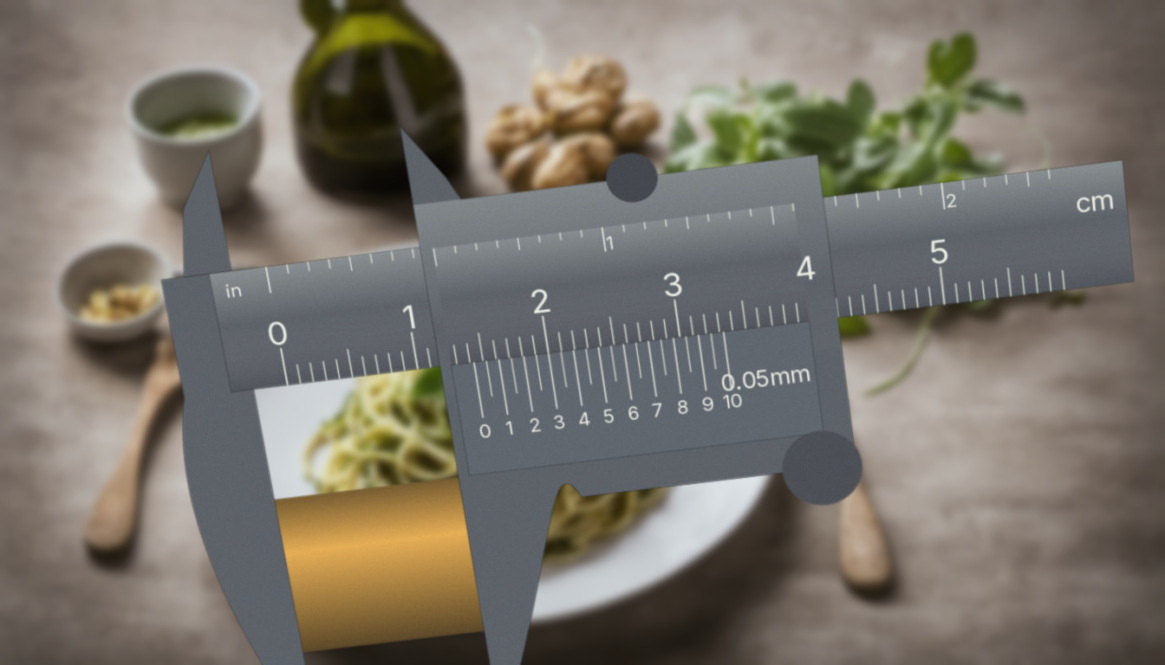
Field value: mm 14.3
